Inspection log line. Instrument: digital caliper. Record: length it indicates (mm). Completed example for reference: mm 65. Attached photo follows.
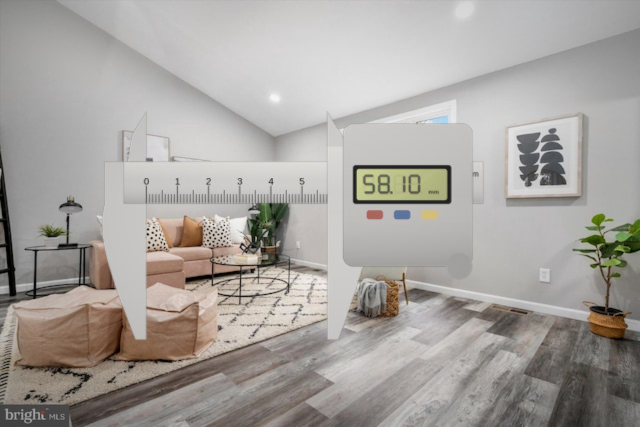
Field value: mm 58.10
